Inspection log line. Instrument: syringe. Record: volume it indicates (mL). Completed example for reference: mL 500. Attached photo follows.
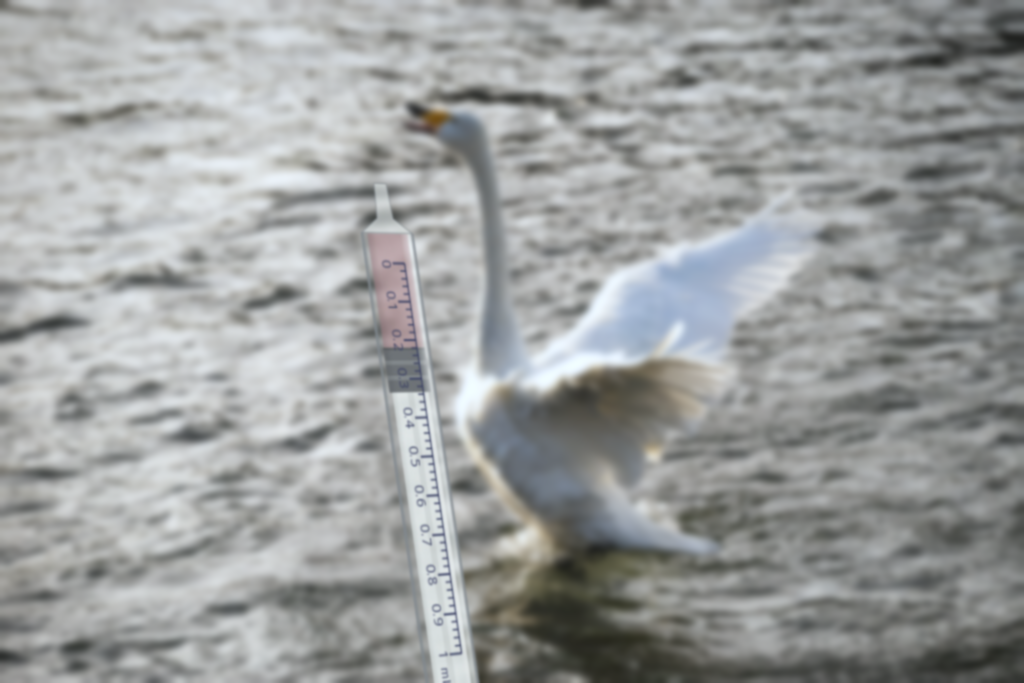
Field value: mL 0.22
